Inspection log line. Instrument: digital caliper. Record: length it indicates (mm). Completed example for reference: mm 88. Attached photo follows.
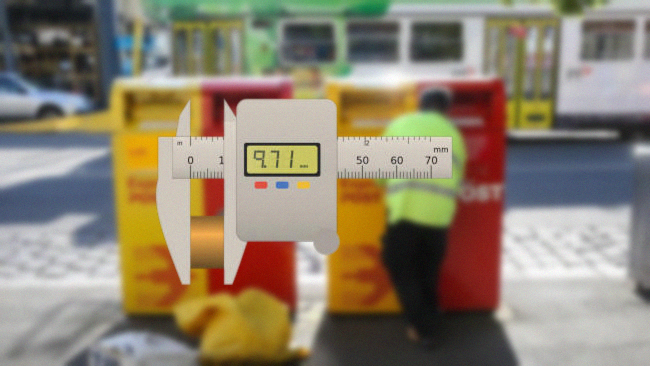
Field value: mm 9.71
